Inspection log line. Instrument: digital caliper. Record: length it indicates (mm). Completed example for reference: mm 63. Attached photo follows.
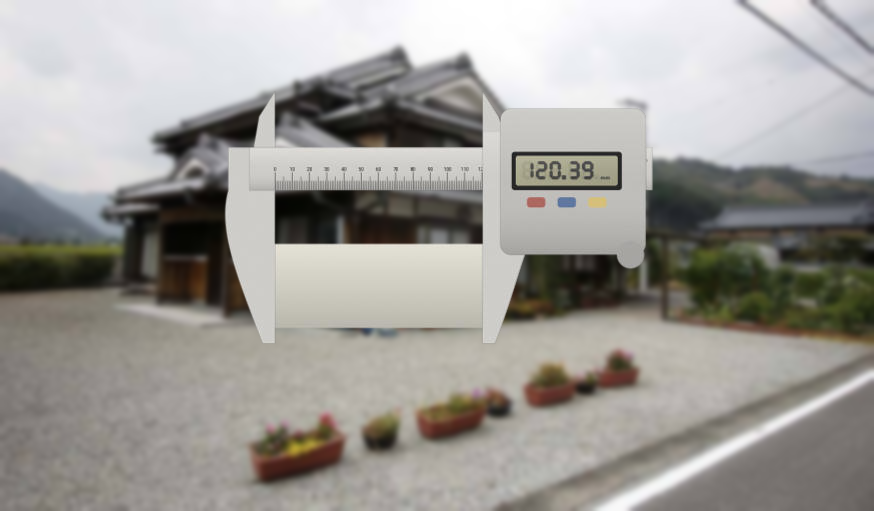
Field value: mm 120.39
